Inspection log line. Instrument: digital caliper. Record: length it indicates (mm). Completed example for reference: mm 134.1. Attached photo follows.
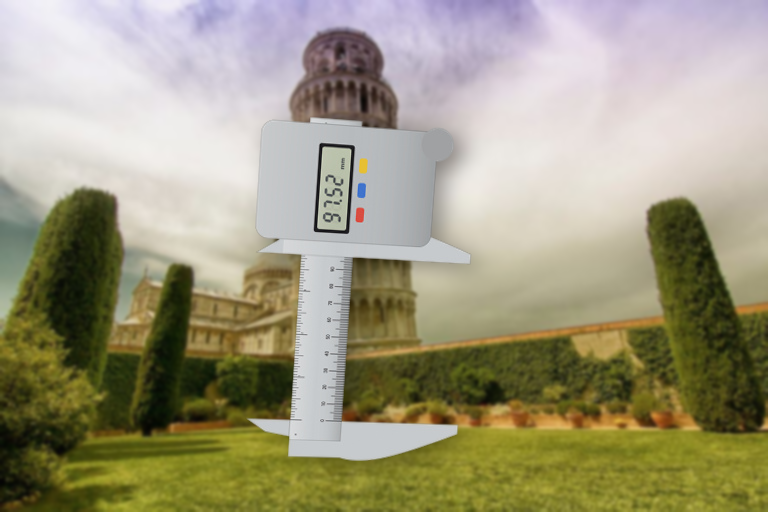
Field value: mm 97.52
